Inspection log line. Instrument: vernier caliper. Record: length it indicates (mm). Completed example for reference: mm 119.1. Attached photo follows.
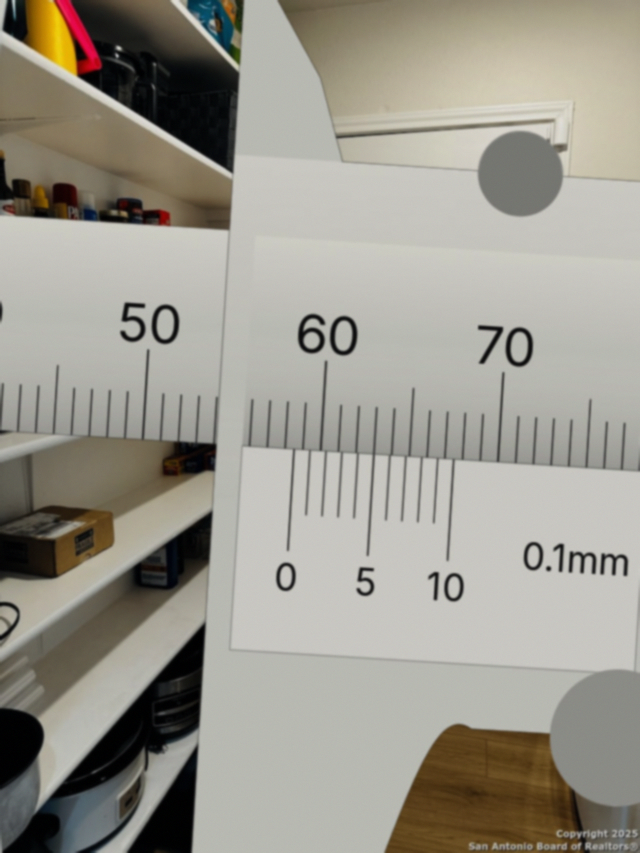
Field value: mm 58.5
